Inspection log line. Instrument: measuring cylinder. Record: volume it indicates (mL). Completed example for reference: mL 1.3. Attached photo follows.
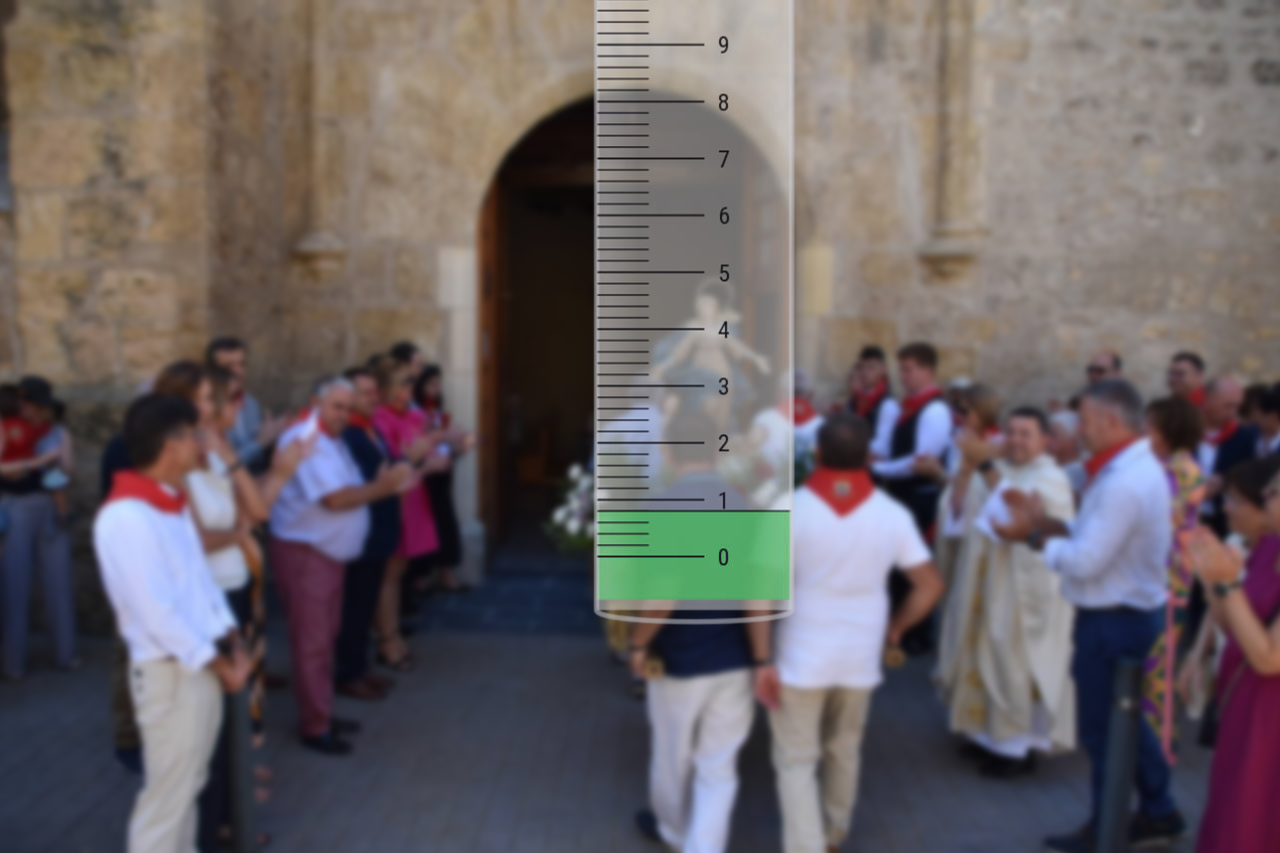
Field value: mL 0.8
